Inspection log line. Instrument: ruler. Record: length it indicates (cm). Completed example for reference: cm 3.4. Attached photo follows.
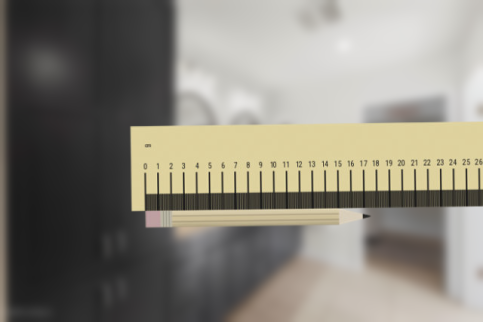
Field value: cm 17.5
